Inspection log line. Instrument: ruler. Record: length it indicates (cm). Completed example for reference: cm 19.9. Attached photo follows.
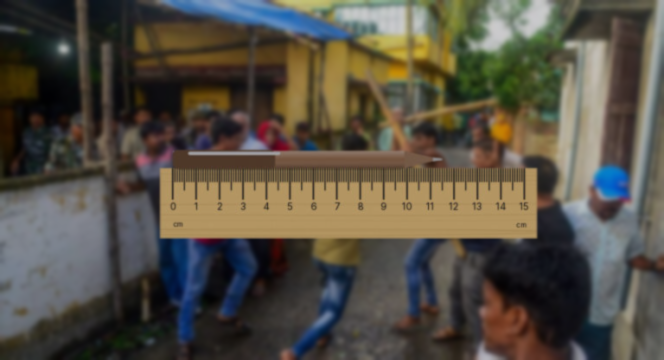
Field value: cm 11.5
